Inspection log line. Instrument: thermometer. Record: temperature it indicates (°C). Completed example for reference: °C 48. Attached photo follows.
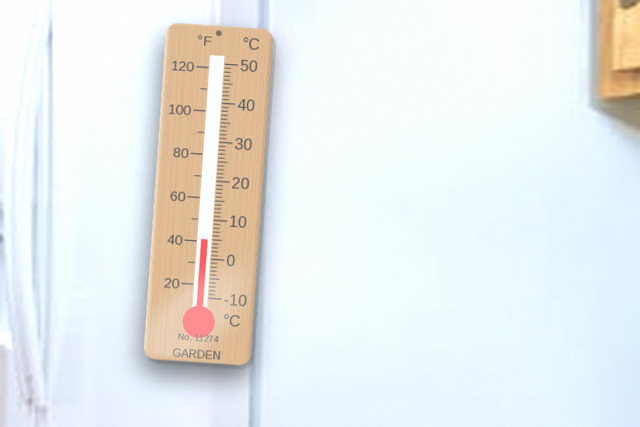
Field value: °C 5
